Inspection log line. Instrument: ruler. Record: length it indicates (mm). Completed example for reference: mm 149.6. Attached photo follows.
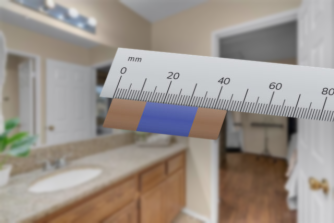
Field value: mm 45
